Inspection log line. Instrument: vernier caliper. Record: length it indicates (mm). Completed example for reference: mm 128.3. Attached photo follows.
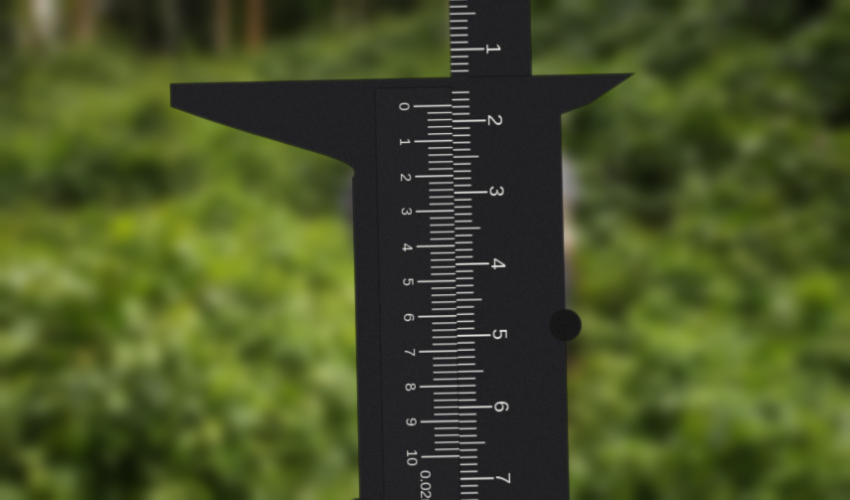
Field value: mm 17.8
